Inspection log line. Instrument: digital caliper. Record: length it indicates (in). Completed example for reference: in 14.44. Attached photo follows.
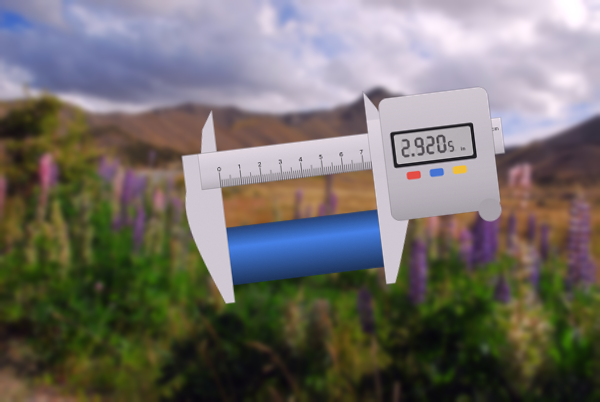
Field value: in 2.9205
